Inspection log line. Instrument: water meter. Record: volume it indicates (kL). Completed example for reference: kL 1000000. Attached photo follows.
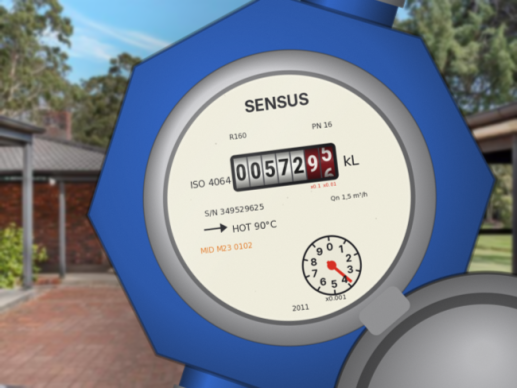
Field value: kL 572.953
